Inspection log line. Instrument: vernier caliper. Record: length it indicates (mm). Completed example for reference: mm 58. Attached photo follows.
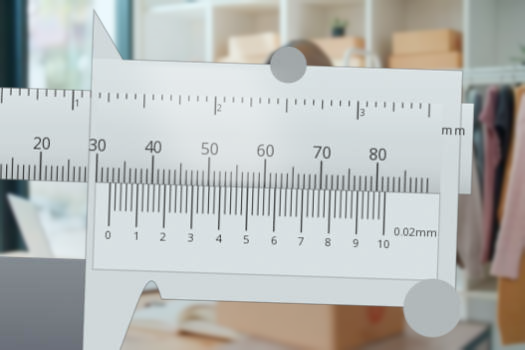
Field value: mm 32.5
